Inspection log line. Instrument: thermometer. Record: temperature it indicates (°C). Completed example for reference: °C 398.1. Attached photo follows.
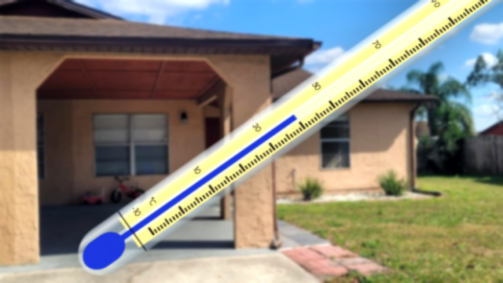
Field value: °C 40
